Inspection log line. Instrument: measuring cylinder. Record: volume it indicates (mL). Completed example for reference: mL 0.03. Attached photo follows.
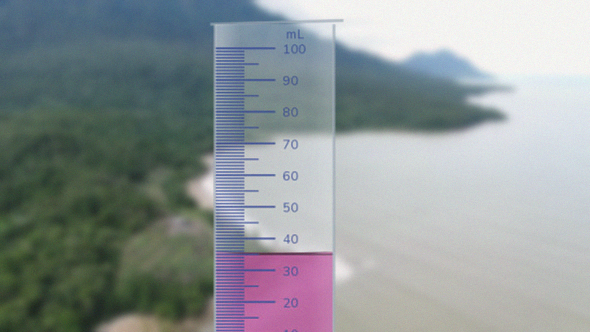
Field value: mL 35
